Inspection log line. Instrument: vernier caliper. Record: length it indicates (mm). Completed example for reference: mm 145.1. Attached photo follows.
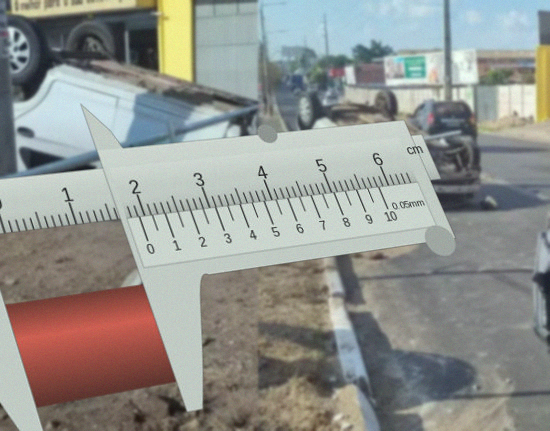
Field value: mm 19.2
